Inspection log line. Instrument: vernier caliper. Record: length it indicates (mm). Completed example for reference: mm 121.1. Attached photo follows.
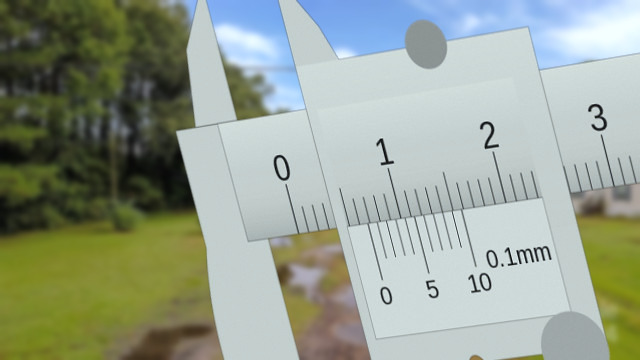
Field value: mm 6.8
